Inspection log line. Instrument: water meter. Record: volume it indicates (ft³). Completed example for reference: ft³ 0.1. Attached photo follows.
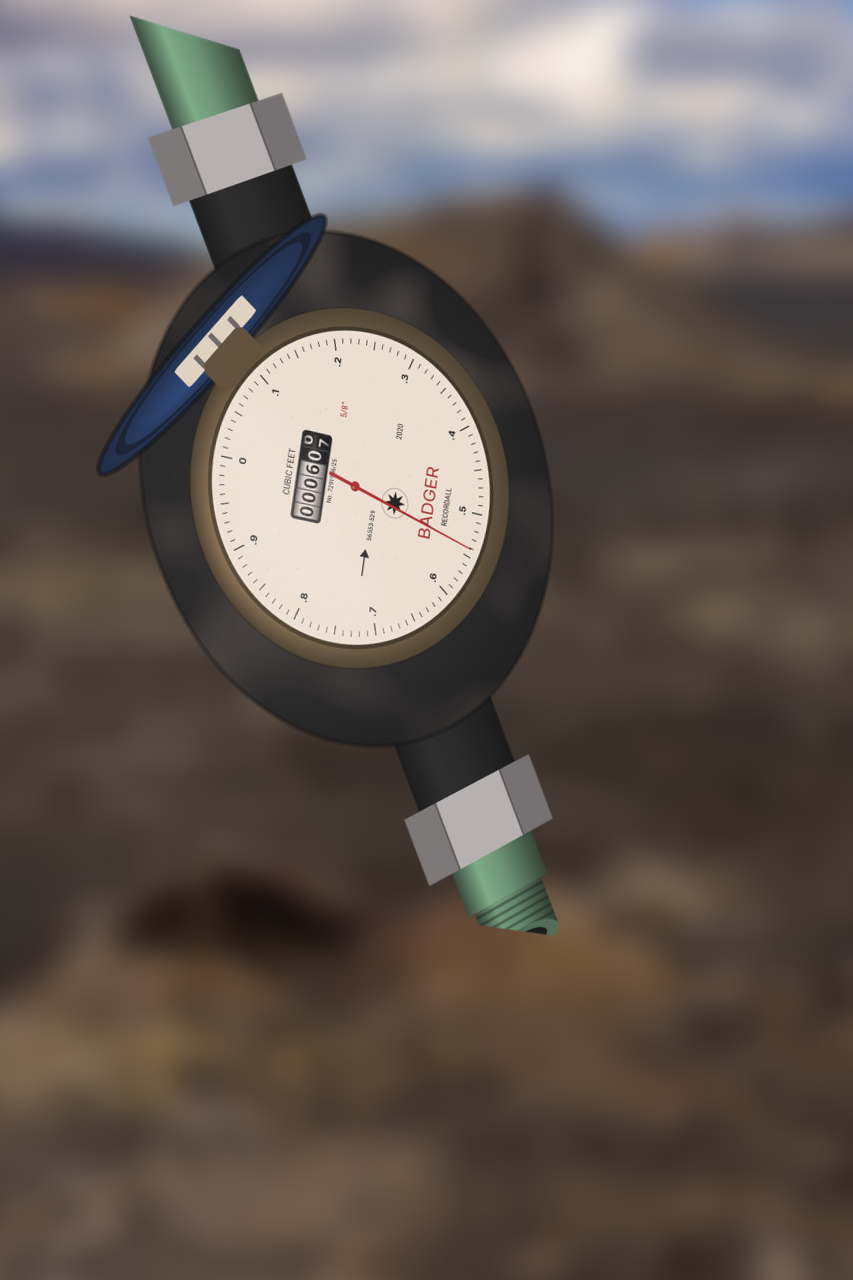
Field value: ft³ 606.54
